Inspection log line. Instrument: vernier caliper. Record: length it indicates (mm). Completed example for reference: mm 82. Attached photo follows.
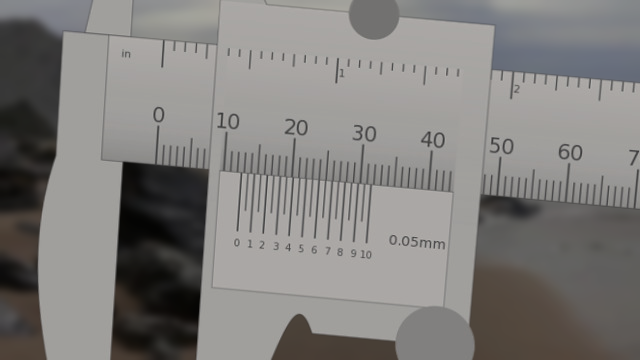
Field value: mm 12.6
